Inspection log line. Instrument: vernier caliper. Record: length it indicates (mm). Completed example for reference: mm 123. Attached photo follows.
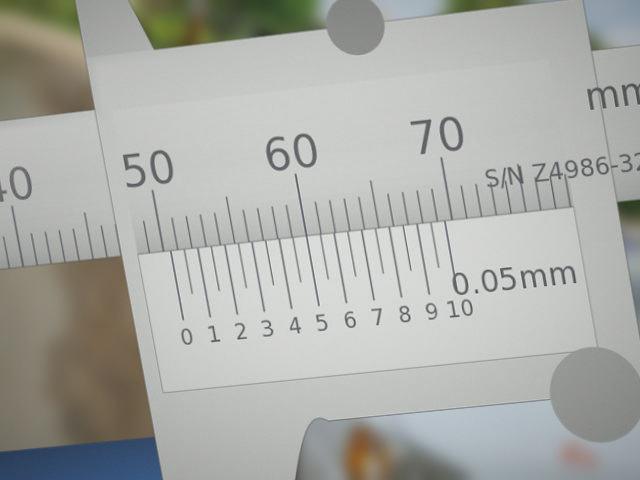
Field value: mm 50.5
